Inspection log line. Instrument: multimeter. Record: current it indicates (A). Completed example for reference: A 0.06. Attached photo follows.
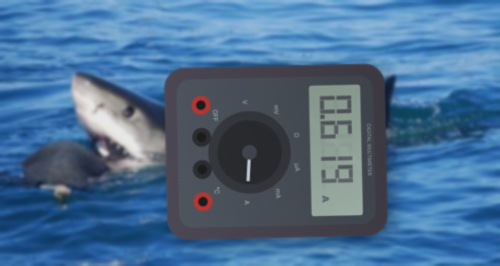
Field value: A 0.619
